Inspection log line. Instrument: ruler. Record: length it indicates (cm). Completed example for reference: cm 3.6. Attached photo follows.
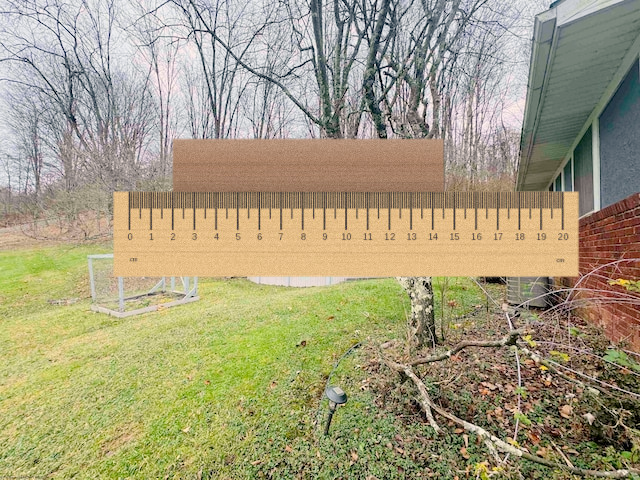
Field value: cm 12.5
